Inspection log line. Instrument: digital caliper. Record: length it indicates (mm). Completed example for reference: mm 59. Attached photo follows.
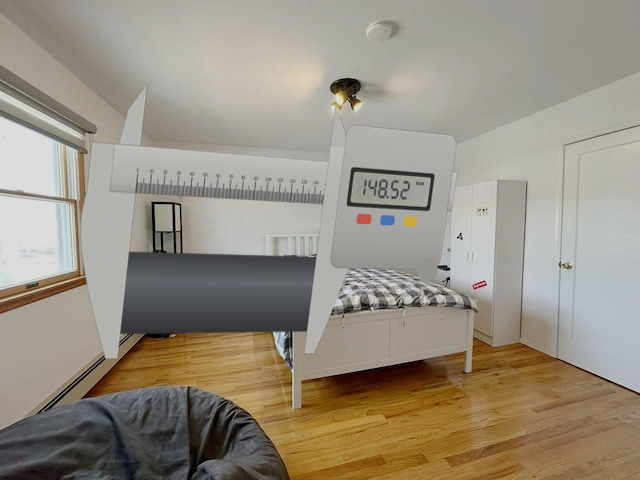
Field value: mm 148.52
